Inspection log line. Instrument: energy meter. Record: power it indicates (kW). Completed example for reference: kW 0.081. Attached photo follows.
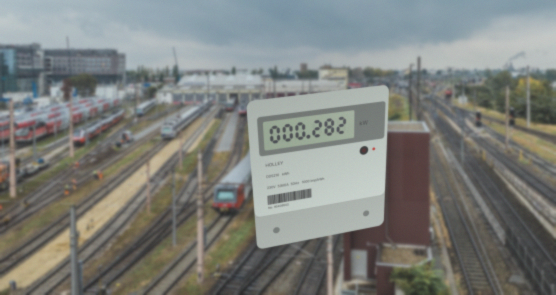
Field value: kW 0.282
